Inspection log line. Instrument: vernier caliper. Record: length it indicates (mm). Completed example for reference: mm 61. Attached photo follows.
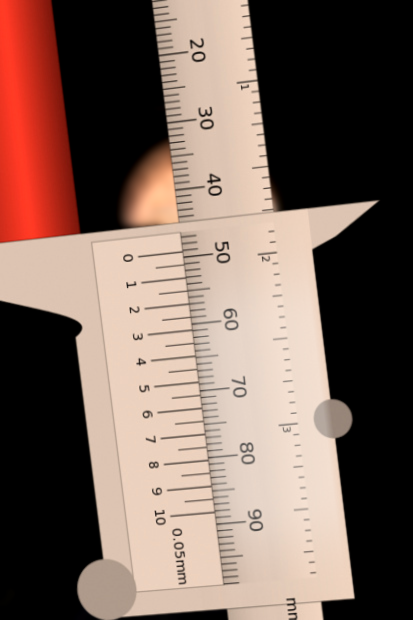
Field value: mm 49.2
